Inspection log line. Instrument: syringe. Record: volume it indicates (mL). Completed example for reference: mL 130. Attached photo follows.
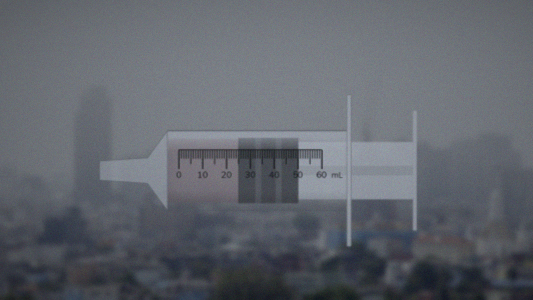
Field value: mL 25
